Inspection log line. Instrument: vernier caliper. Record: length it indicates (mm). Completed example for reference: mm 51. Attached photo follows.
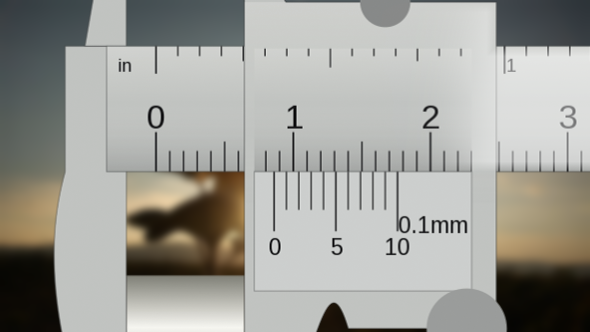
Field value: mm 8.6
